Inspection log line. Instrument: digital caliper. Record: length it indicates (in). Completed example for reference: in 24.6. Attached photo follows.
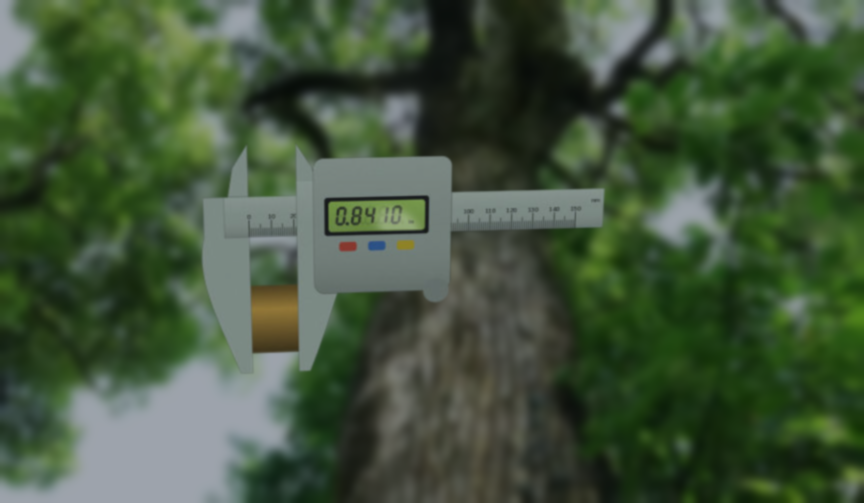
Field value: in 0.8410
